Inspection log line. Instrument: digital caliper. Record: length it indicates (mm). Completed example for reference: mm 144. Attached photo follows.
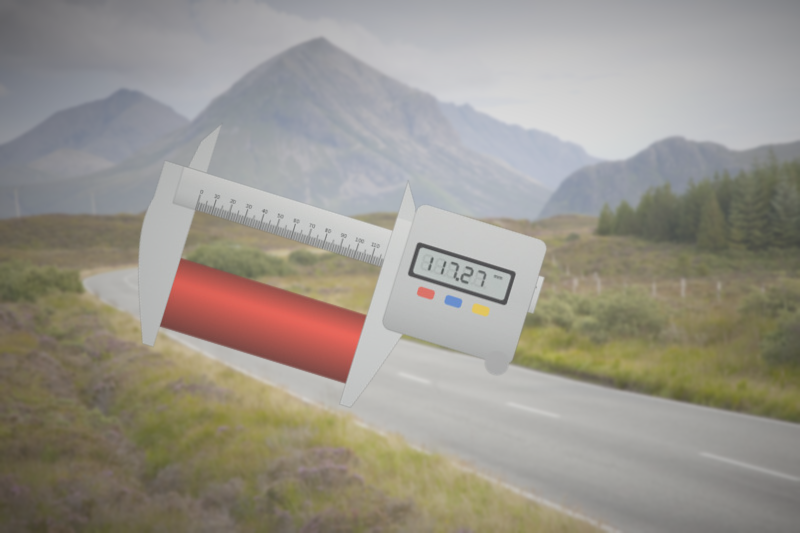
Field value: mm 117.27
